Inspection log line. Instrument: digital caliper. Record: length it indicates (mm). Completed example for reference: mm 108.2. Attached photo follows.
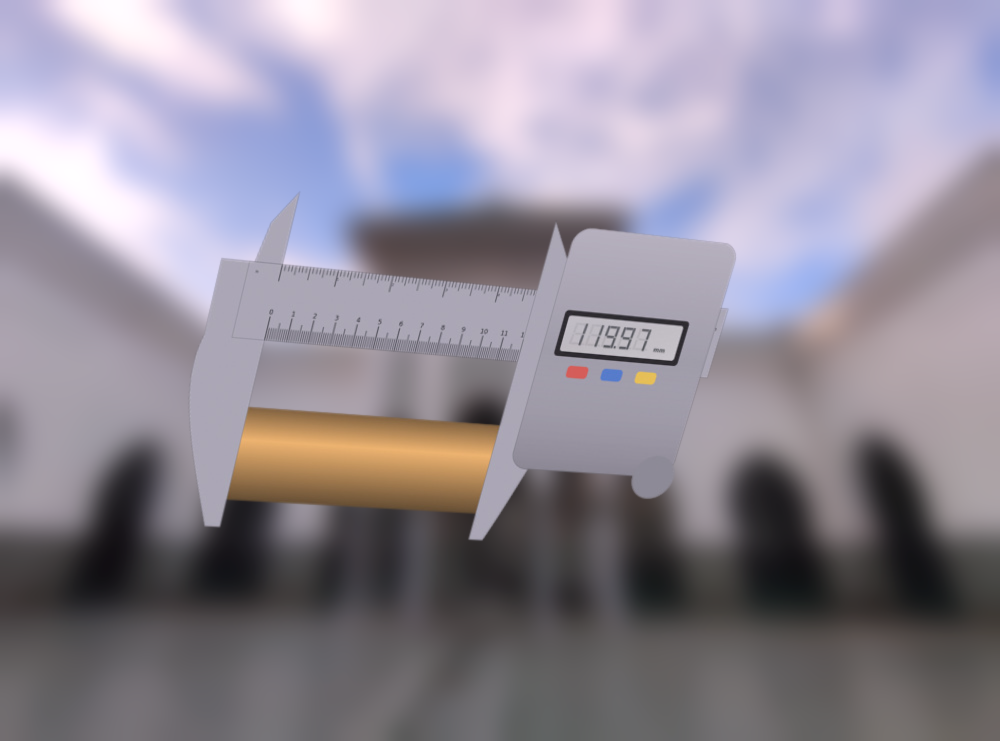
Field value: mm 119.97
